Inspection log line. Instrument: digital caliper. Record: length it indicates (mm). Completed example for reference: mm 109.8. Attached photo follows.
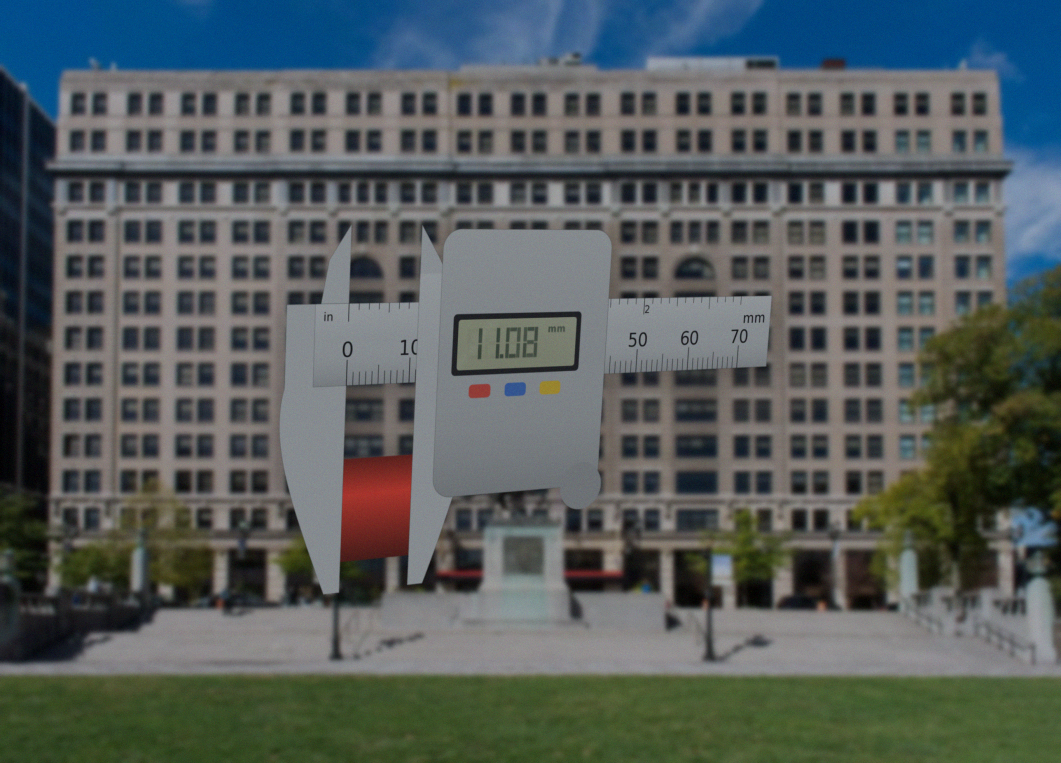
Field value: mm 11.08
